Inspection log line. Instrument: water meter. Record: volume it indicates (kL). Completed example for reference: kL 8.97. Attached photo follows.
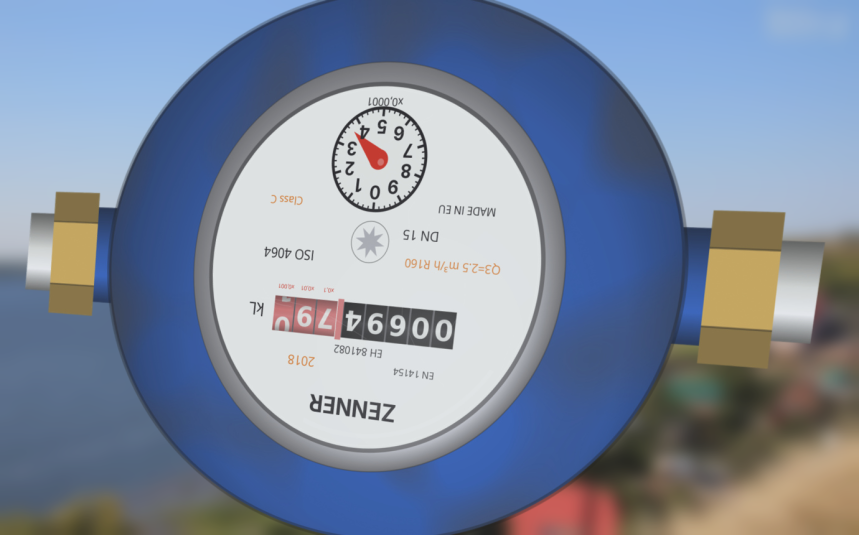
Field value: kL 694.7903
